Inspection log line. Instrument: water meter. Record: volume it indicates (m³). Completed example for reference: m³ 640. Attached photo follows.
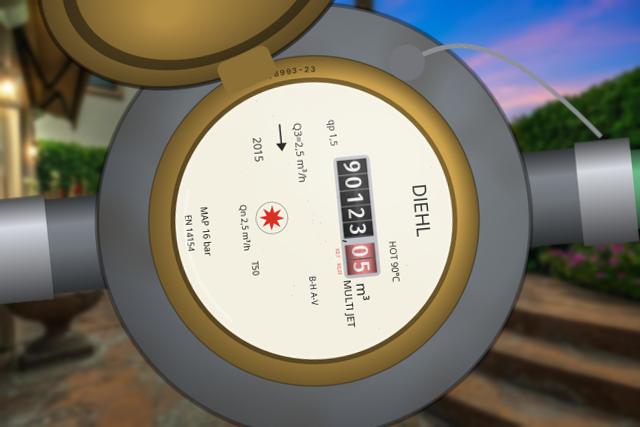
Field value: m³ 90123.05
